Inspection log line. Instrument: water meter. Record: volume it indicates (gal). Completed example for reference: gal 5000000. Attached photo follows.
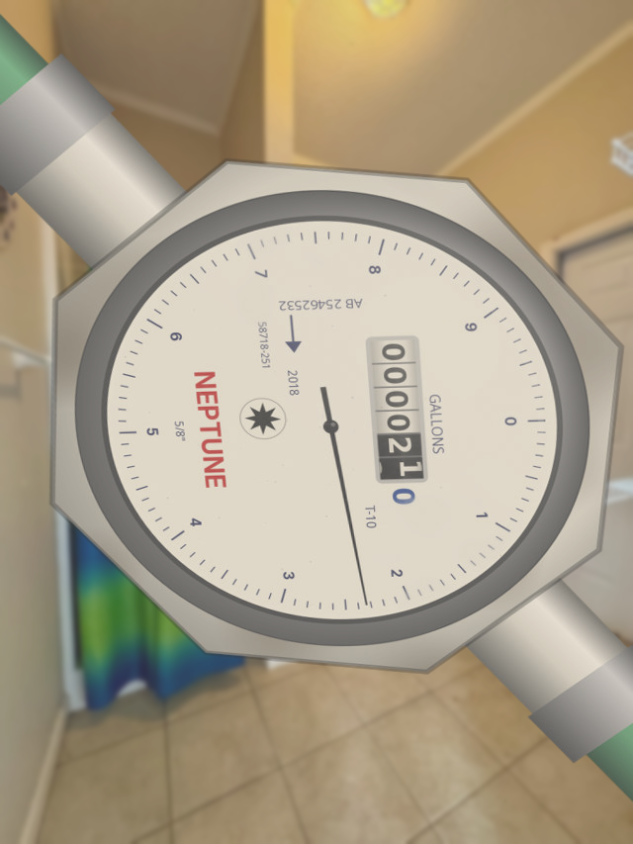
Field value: gal 212.3
